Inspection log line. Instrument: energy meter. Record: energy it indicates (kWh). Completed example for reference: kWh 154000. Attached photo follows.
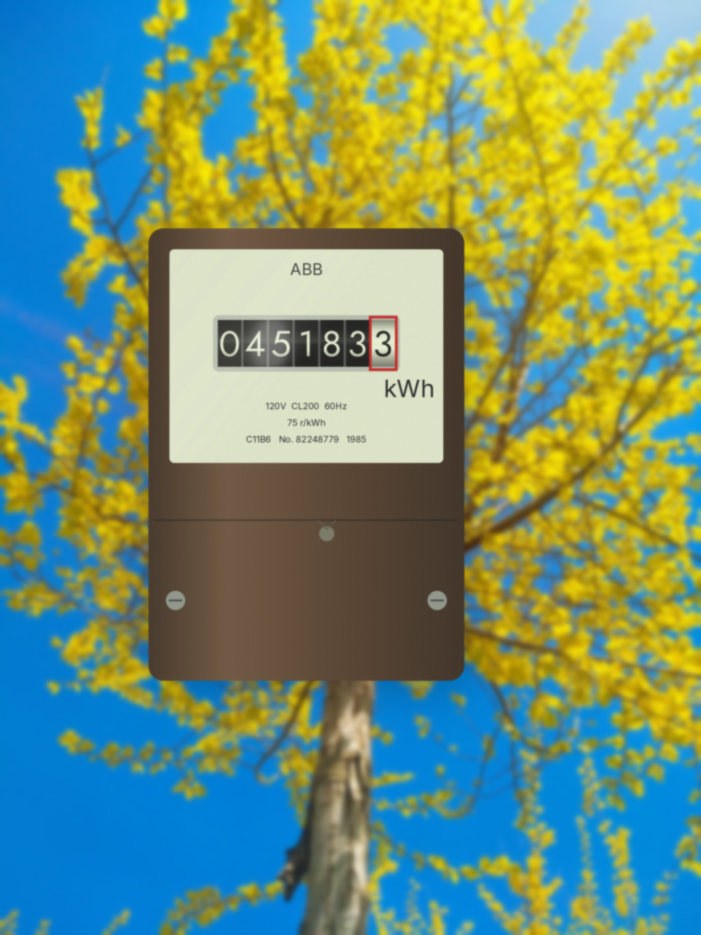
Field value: kWh 45183.3
